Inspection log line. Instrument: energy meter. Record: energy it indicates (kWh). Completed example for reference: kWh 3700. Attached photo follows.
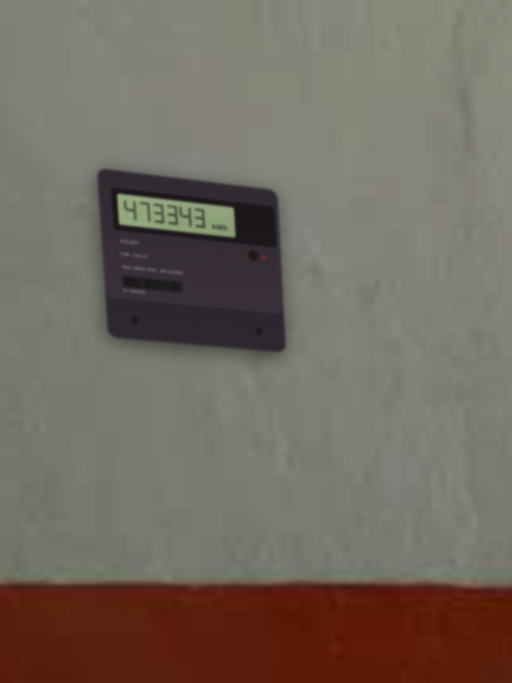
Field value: kWh 473343
